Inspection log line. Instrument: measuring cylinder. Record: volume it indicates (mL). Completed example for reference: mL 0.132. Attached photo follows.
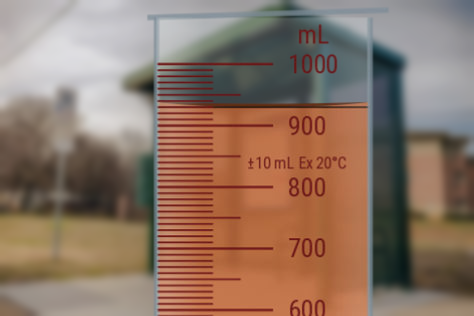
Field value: mL 930
